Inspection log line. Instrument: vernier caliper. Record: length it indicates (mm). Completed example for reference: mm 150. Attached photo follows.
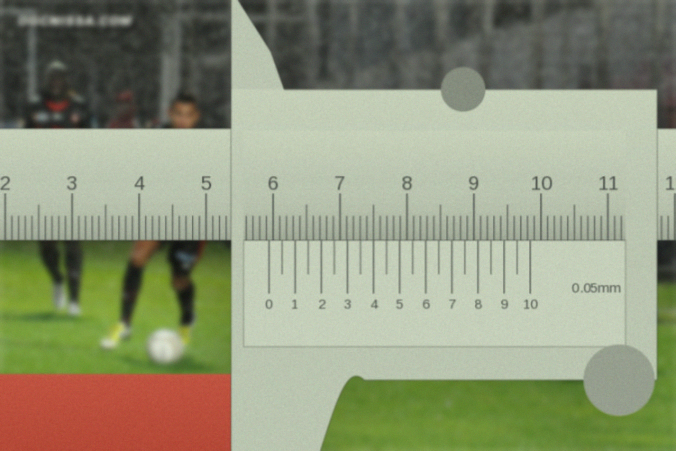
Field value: mm 59.4
